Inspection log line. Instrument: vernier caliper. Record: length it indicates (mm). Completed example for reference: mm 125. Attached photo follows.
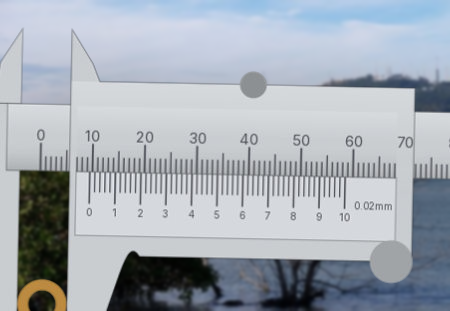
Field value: mm 9.5
